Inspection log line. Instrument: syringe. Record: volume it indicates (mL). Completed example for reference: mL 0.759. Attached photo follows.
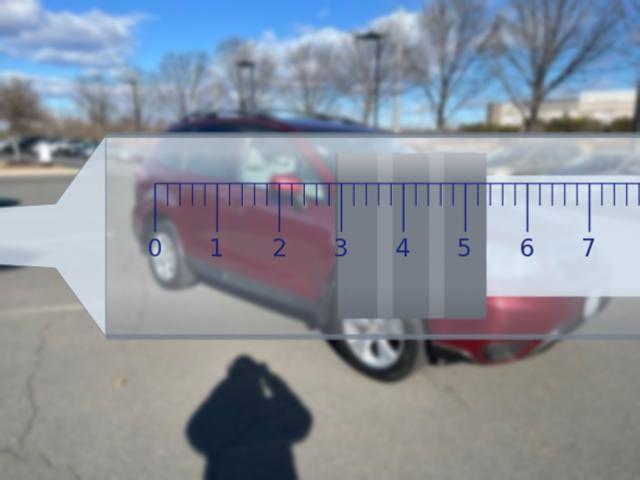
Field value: mL 2.9
